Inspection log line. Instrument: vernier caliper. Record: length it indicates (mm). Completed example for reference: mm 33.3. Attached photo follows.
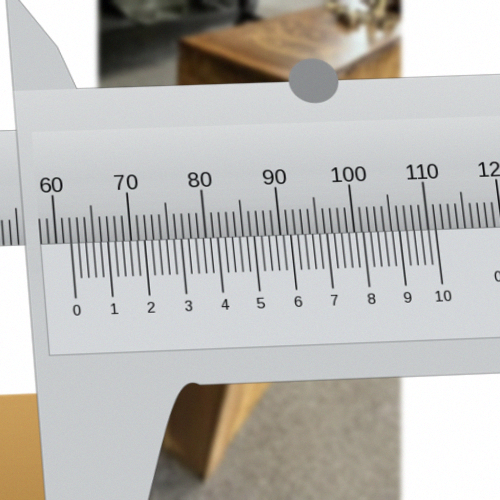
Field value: mm 62.0
